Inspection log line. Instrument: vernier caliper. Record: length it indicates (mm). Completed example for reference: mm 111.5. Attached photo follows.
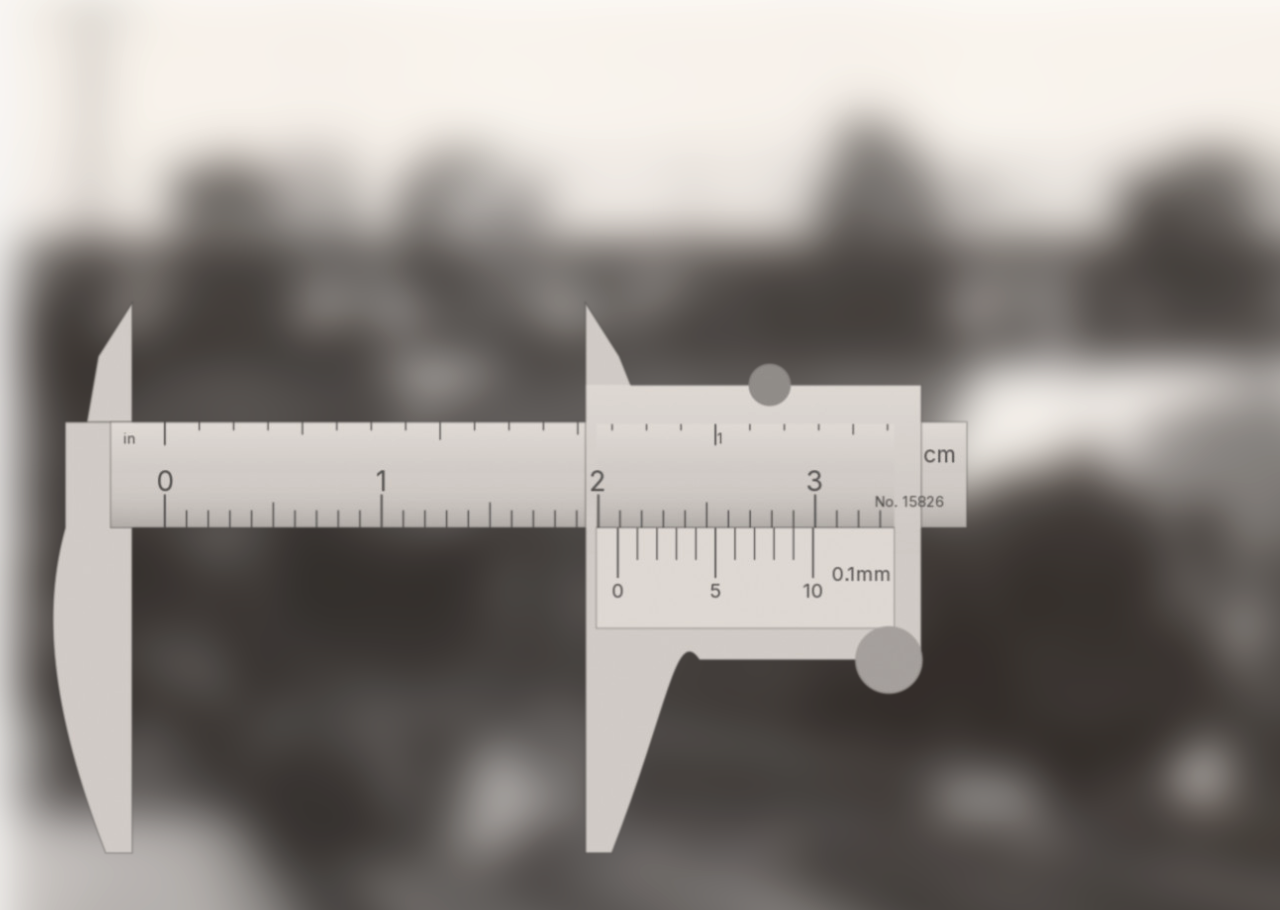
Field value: mm 20.9
